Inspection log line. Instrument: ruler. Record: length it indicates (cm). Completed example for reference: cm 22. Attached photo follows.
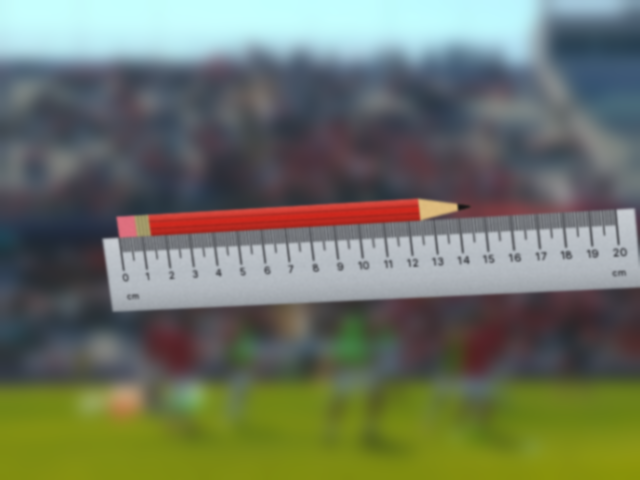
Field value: cm 14.5
